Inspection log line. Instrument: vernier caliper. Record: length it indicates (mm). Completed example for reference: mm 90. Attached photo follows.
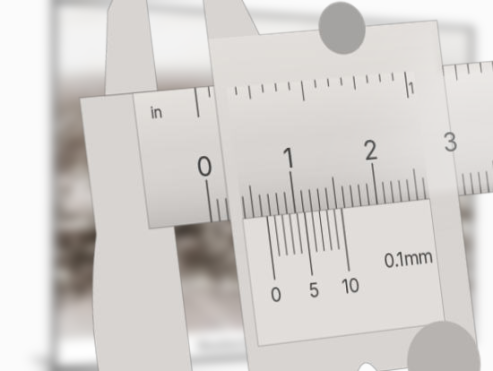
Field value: mm 6.6
